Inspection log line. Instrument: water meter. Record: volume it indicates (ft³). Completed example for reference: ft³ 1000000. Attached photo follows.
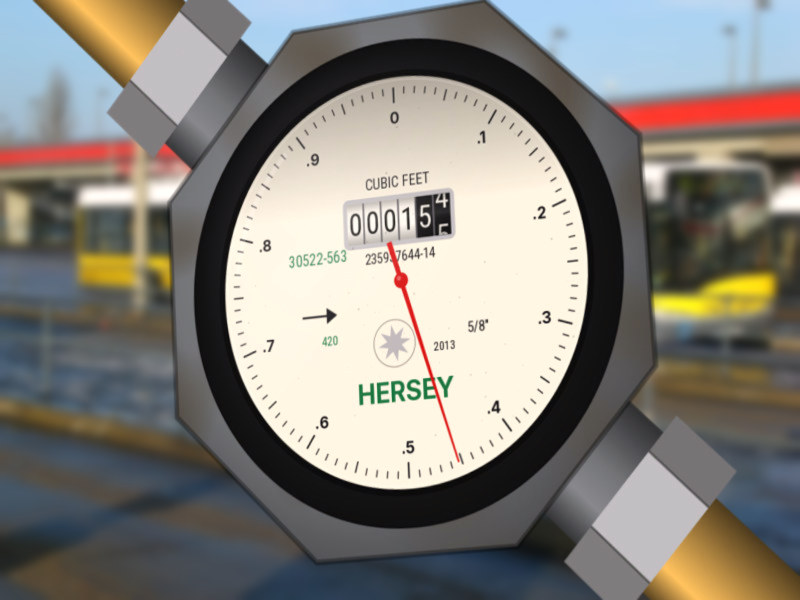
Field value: ft³ 154.45
